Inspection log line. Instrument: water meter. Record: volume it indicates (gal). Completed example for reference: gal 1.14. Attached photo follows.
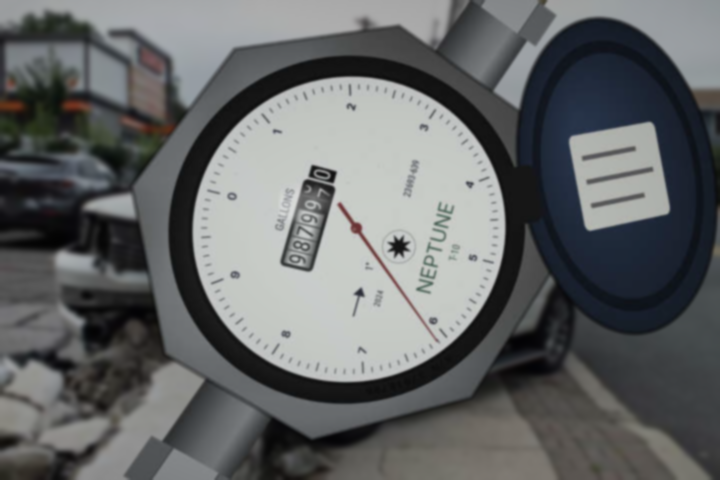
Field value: gal 9879966.1
